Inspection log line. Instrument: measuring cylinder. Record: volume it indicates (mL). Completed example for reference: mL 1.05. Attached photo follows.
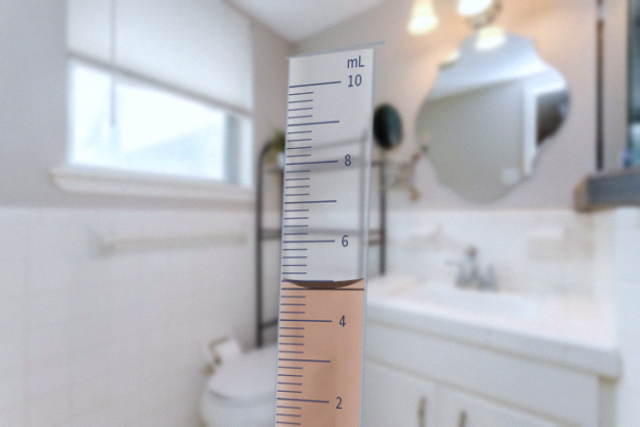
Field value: mL 4.8
